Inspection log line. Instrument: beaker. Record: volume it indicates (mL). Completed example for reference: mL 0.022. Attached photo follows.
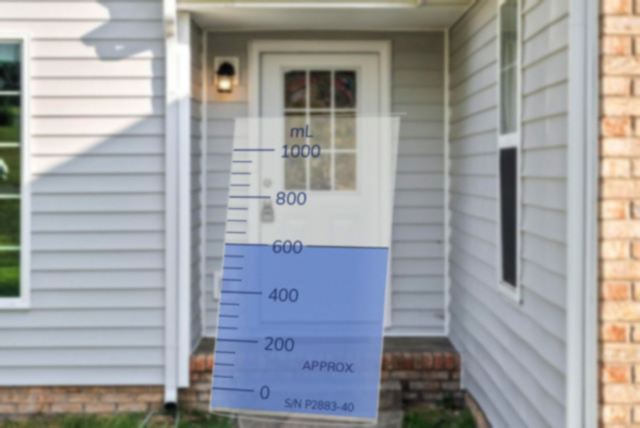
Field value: mL 600
